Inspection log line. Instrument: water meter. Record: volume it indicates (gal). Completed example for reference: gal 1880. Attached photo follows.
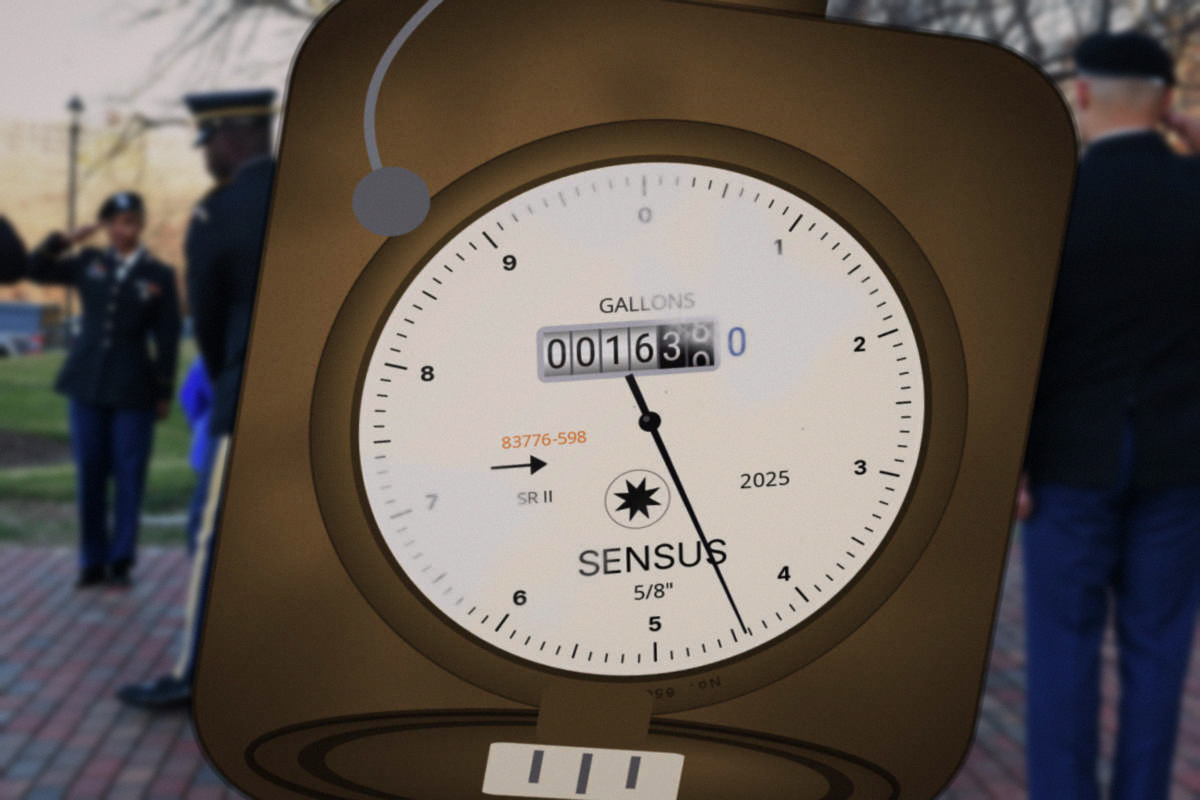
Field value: gal 16384.4
